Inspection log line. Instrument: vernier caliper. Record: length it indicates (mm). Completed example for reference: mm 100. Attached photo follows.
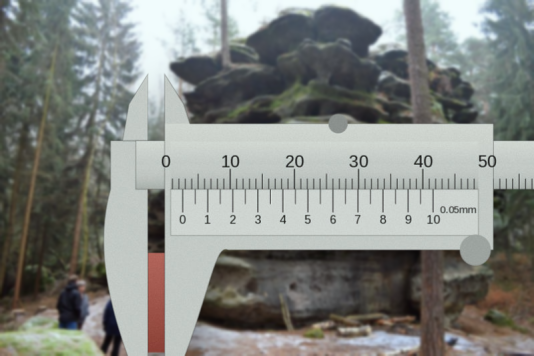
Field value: mm 2.6
